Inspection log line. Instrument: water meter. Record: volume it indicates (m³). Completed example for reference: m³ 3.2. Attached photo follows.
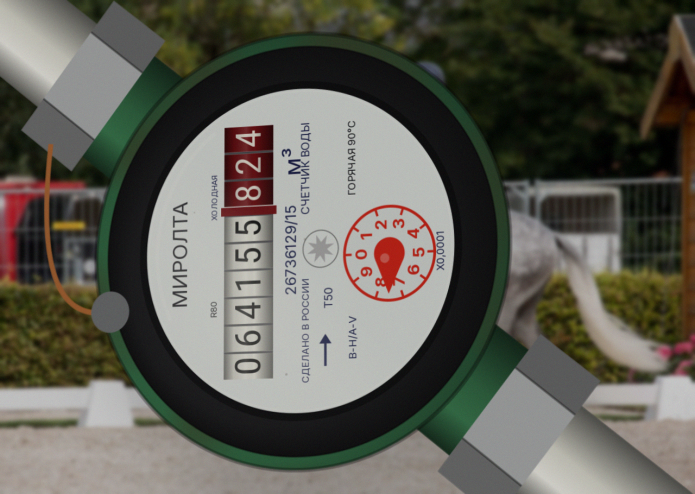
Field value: m³ 64155.8247
